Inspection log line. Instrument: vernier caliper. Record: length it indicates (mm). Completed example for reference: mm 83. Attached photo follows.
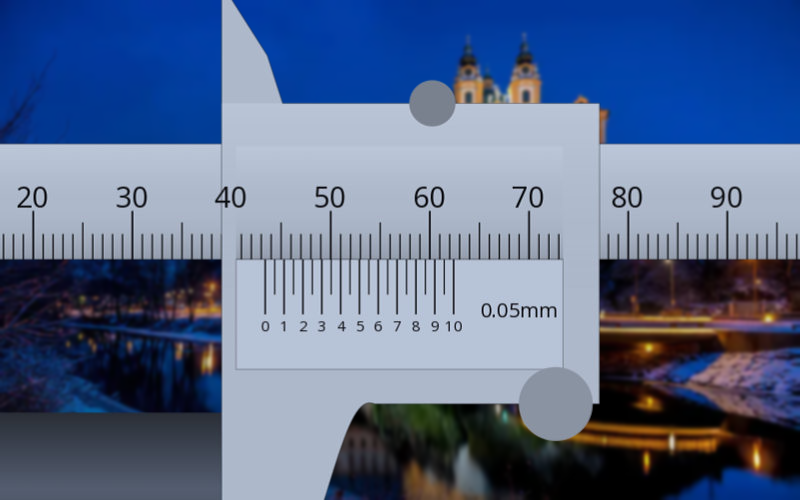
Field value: mm 43.4
